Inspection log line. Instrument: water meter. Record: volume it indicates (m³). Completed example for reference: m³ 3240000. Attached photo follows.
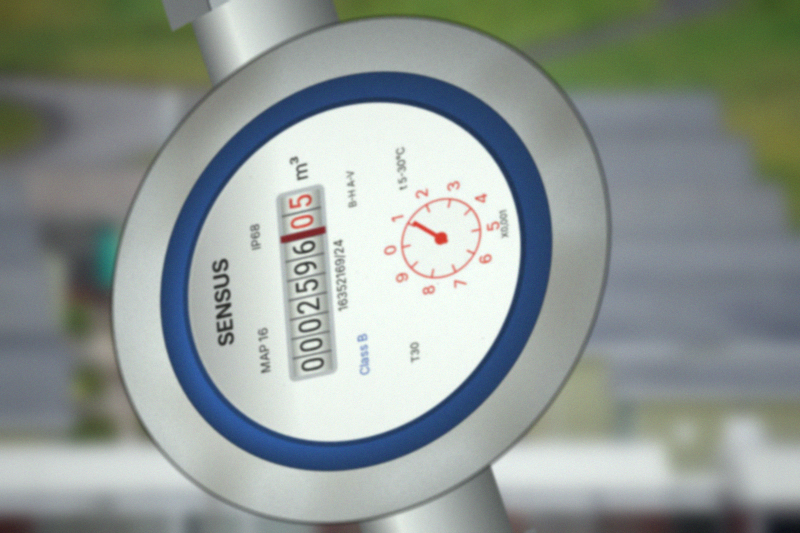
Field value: m³ 2596.051
